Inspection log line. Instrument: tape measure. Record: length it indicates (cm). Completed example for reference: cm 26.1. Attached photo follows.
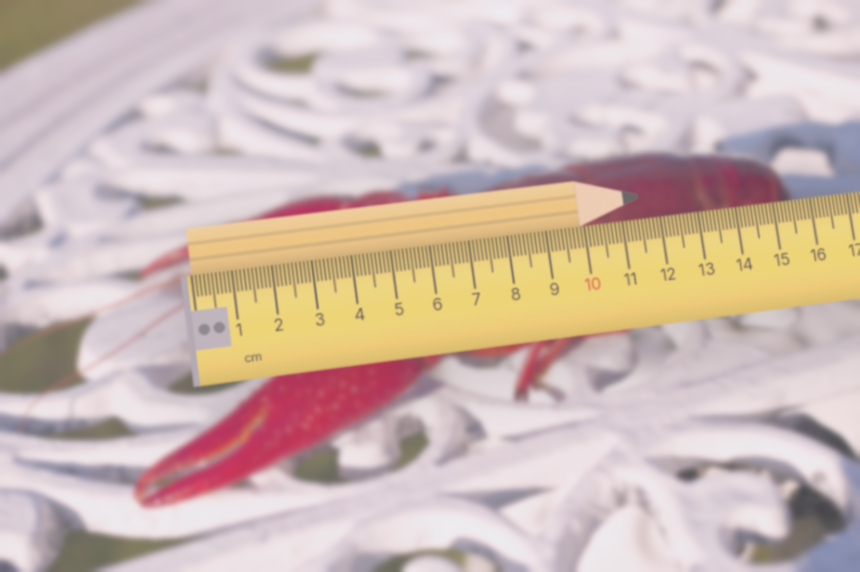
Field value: cm 11.5
